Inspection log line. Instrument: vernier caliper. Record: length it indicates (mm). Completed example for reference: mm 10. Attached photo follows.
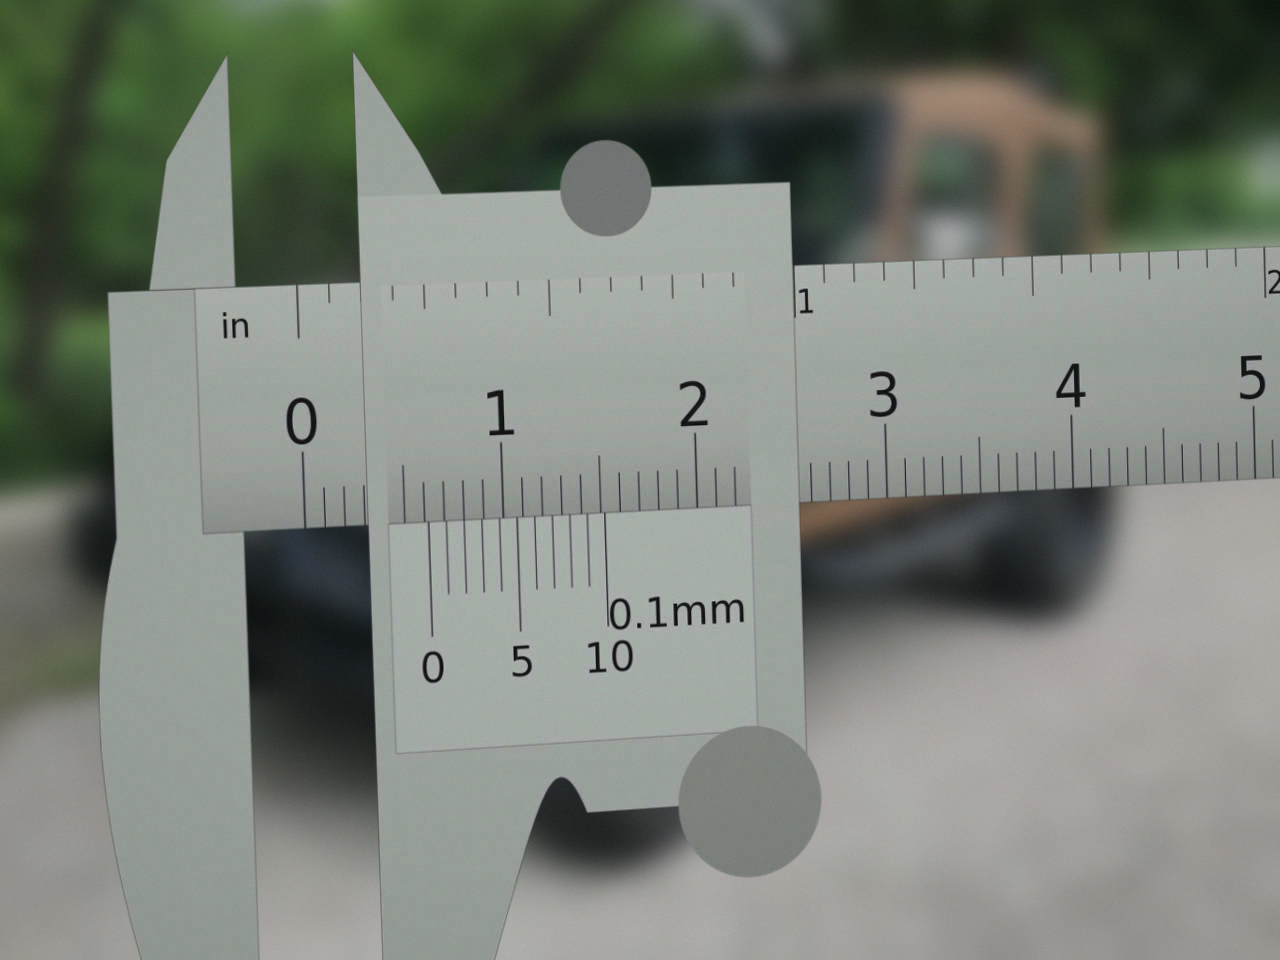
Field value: mm 6.2
